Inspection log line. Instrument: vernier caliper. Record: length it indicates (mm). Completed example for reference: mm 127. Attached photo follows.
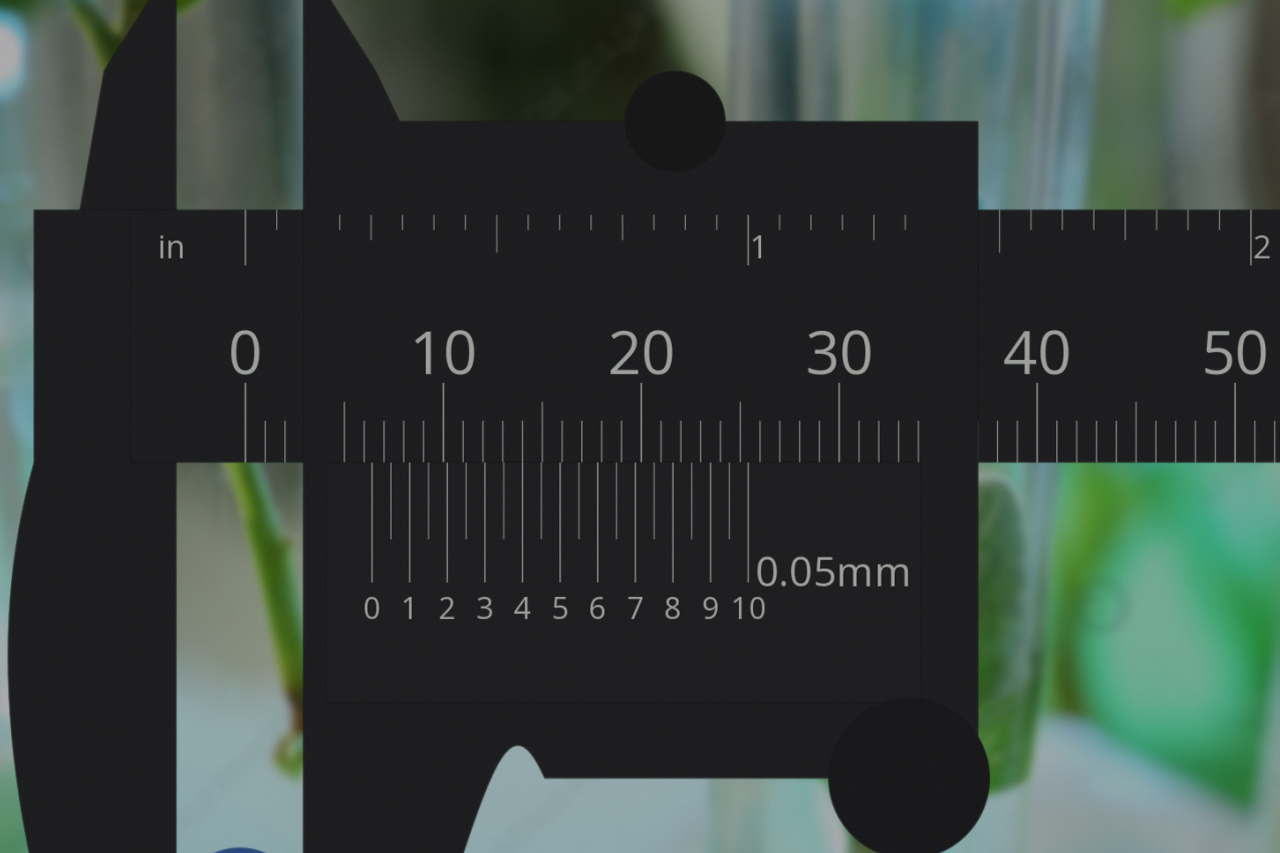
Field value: mm 6.4
